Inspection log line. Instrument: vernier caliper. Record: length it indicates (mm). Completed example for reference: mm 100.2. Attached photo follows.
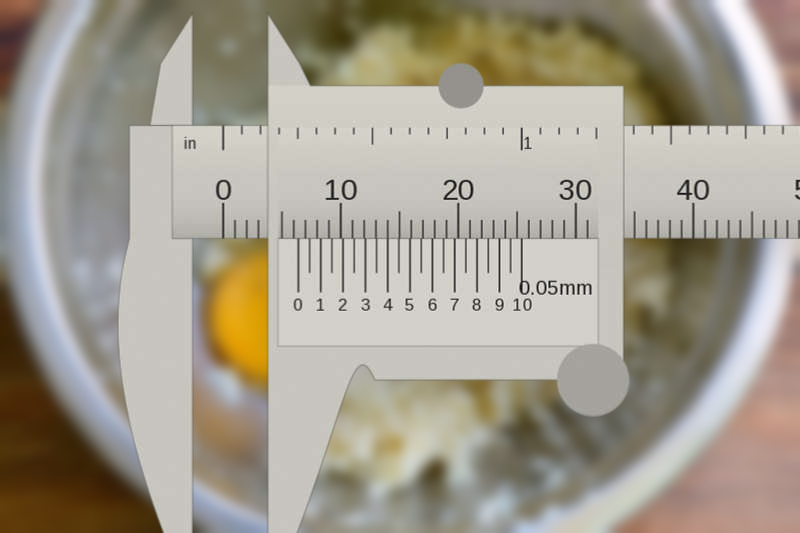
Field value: mm 6.4
